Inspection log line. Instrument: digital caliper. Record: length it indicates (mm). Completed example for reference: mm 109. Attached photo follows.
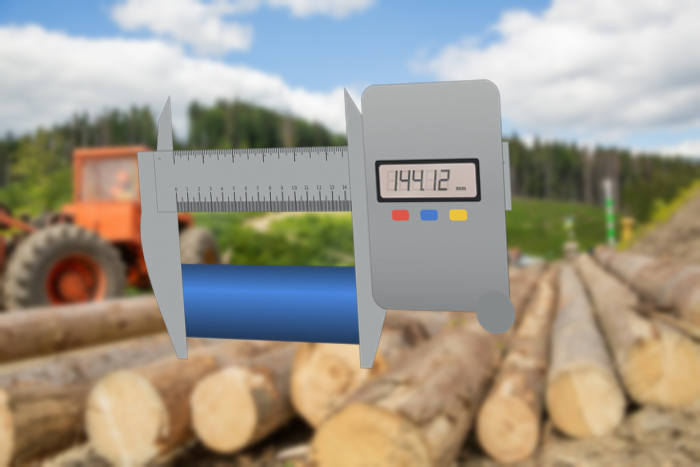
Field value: mm 144.12
